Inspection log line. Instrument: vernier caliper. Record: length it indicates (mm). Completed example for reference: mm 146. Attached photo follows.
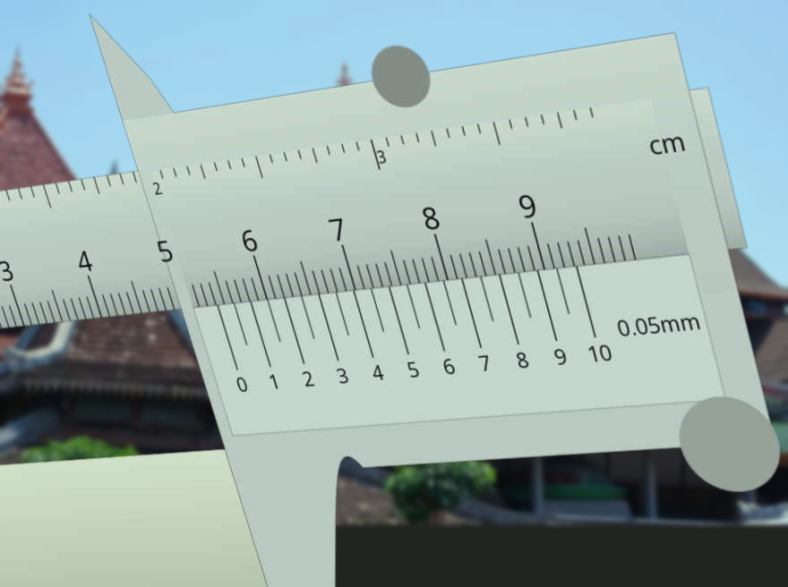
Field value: mm 54.2
